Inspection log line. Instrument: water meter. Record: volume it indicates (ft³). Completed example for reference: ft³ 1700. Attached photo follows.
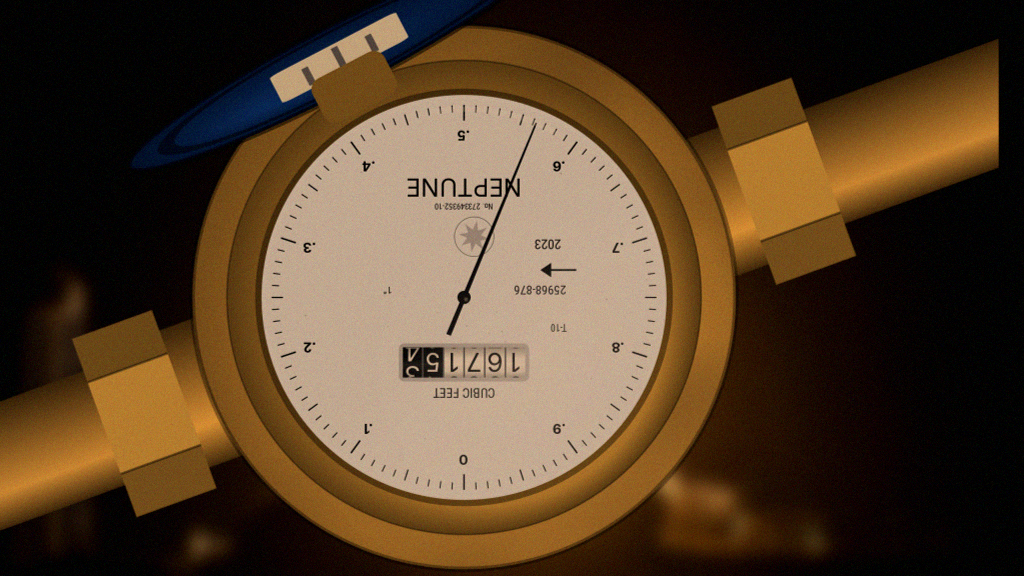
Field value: ft³ 167153.56
